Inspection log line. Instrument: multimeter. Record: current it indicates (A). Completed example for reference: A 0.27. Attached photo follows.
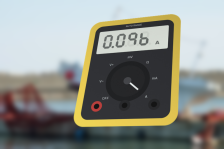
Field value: A 0.096
